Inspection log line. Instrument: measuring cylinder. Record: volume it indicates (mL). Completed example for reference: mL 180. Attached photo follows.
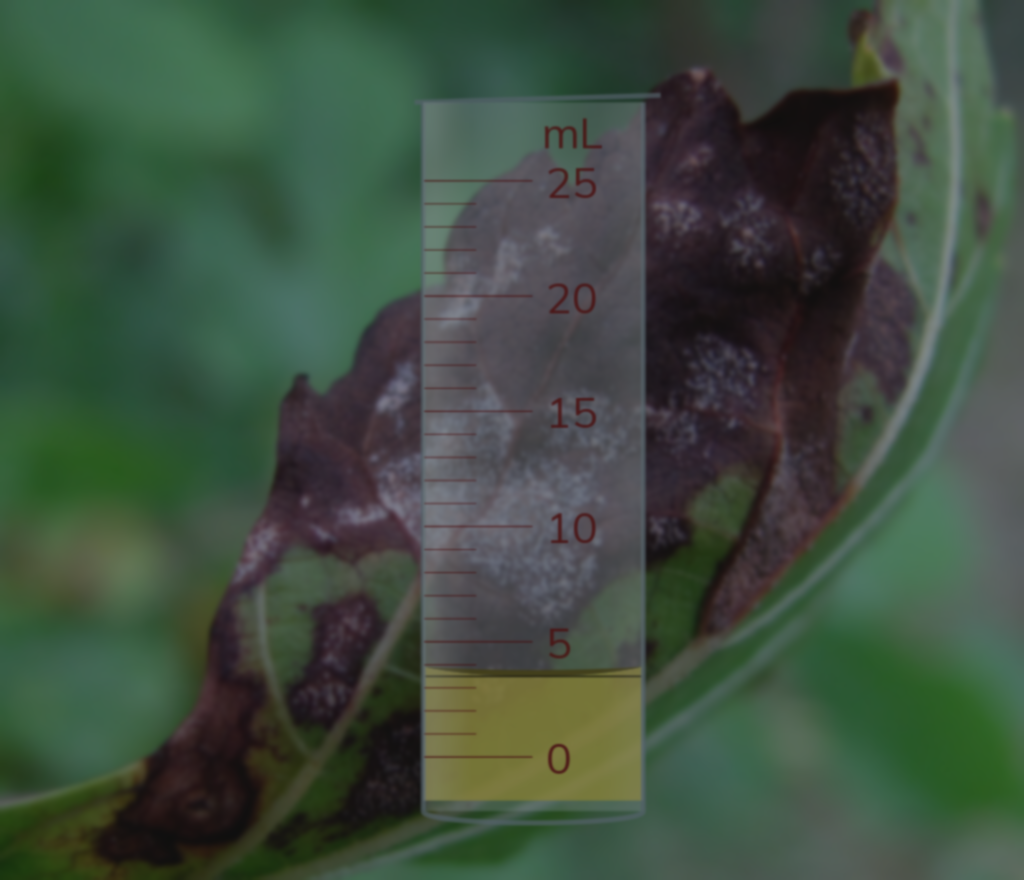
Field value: mL 3.5
